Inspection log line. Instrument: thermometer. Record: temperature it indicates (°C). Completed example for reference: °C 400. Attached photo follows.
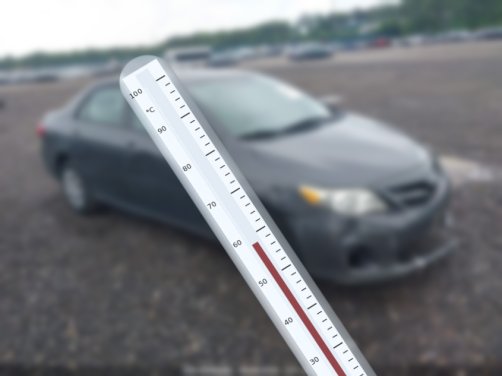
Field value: °C 58
